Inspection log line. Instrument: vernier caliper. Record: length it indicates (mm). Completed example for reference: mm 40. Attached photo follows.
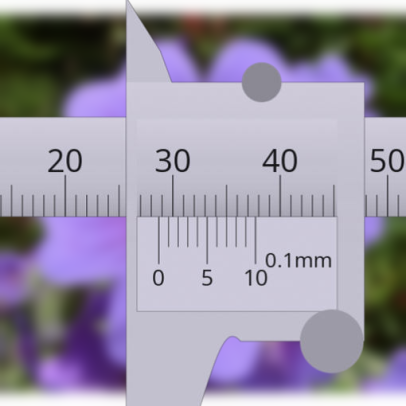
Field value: mm 28.7
